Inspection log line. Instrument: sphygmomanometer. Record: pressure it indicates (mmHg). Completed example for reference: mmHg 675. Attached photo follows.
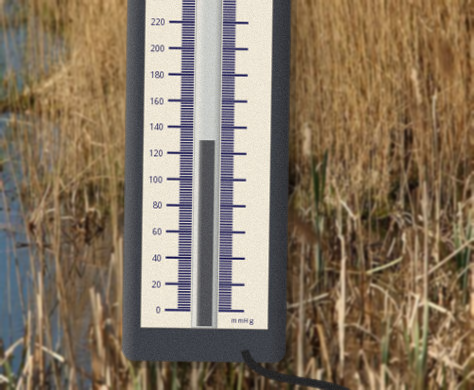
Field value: mmHg 130
